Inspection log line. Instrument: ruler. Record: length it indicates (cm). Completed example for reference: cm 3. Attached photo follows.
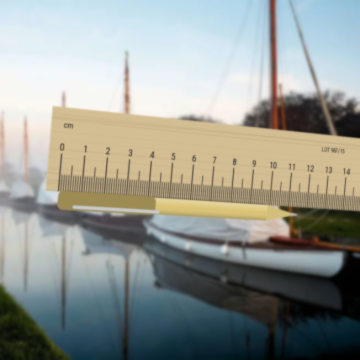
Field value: cm 11.5
